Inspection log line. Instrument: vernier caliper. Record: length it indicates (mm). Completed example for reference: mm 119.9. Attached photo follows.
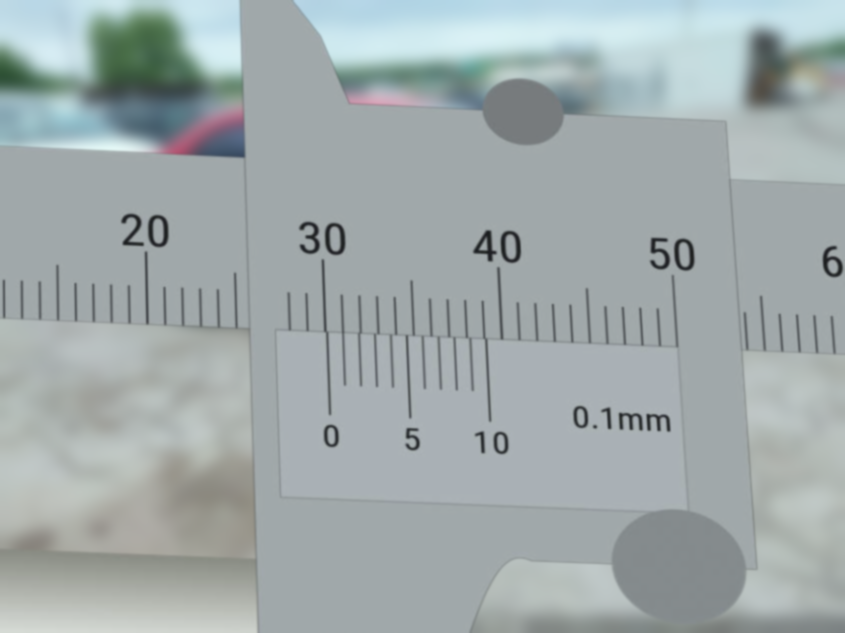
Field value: mm 30.1
